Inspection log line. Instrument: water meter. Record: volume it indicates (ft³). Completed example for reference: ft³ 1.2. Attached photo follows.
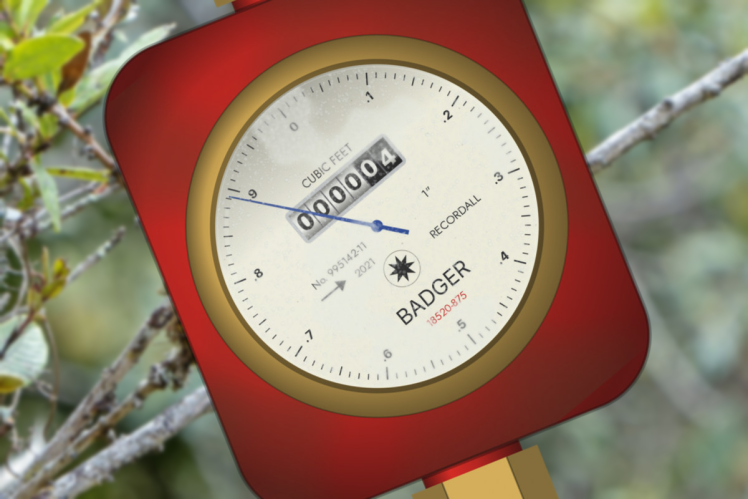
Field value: ft³ 3.89
